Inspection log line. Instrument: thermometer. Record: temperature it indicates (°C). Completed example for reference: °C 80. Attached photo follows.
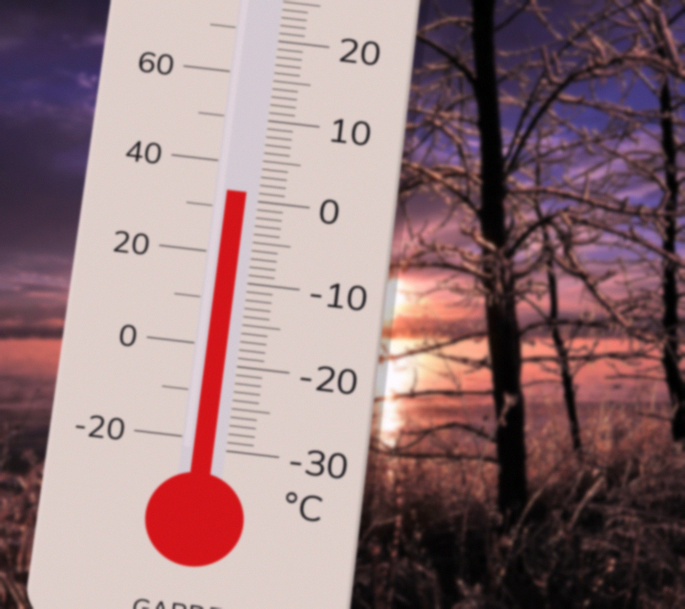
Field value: °C 1
